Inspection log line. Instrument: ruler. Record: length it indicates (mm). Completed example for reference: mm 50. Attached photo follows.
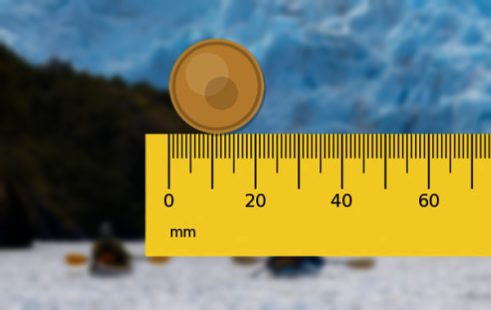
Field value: mm 22
